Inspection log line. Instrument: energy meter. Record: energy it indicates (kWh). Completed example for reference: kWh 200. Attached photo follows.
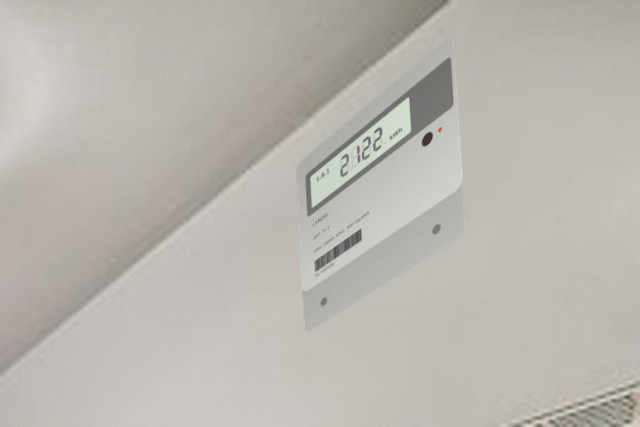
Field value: kWh 2122
